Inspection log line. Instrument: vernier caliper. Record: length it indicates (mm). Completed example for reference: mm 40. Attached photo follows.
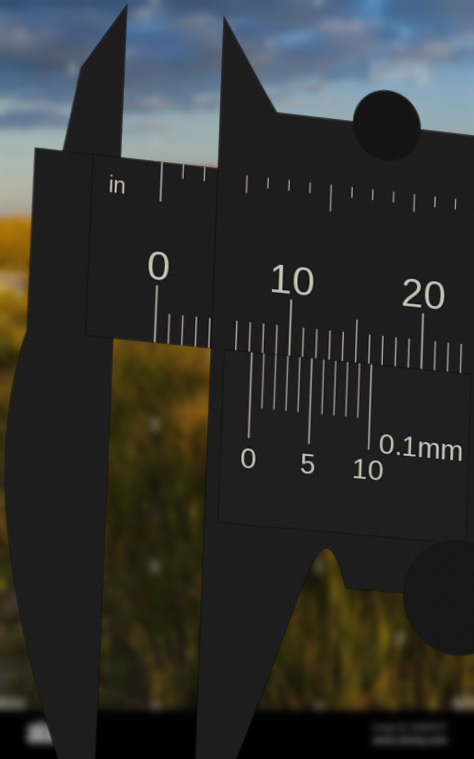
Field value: mm 7.2
